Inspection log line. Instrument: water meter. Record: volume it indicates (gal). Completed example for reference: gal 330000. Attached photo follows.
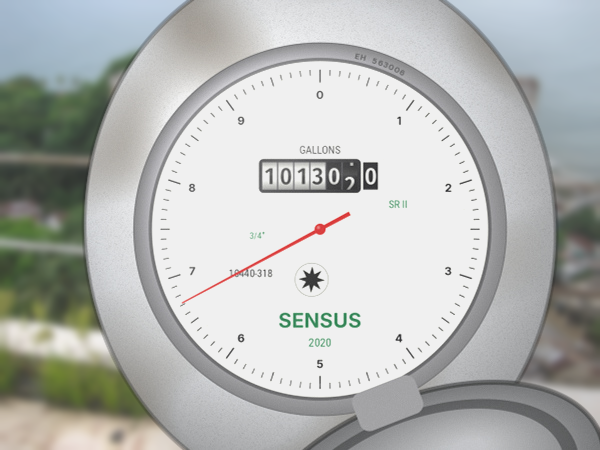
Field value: gal 1013016.7
